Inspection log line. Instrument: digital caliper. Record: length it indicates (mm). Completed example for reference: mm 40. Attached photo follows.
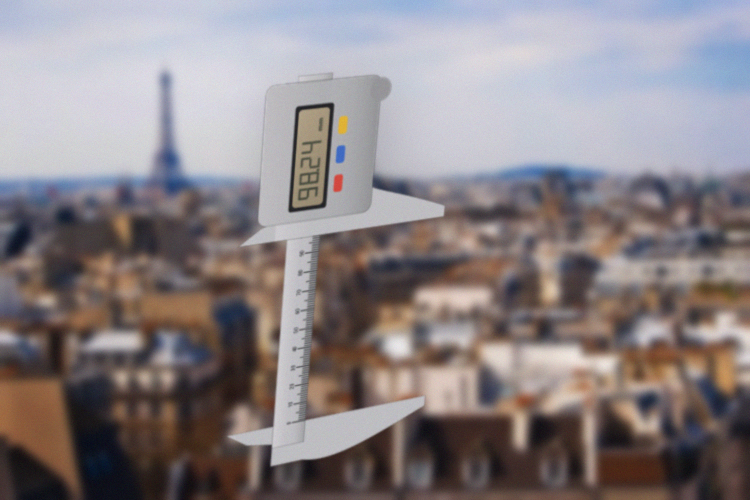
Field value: mm 98.24
